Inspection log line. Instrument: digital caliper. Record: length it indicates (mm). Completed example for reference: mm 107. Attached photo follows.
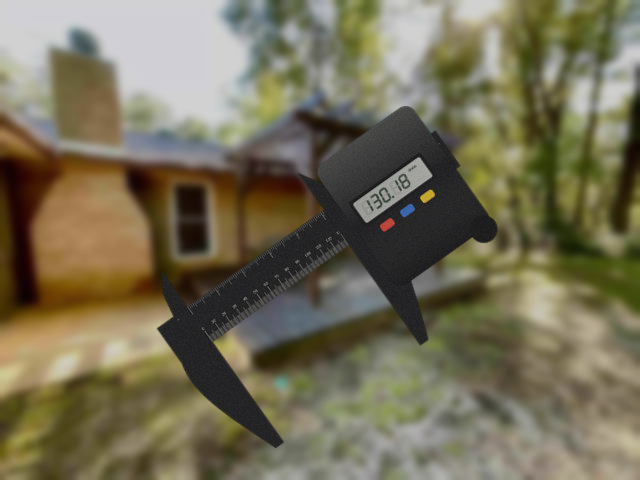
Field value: mm 130.18
